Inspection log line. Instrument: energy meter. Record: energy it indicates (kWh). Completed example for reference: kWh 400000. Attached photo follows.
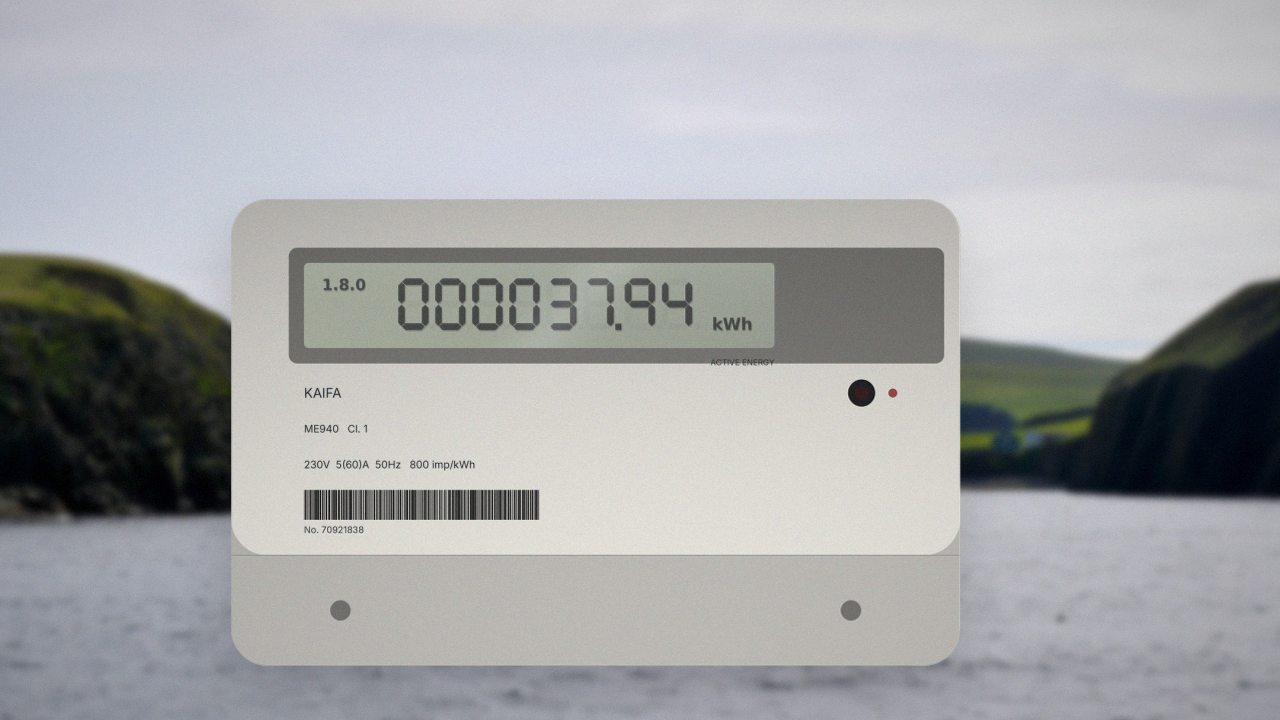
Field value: kWh 37.94
